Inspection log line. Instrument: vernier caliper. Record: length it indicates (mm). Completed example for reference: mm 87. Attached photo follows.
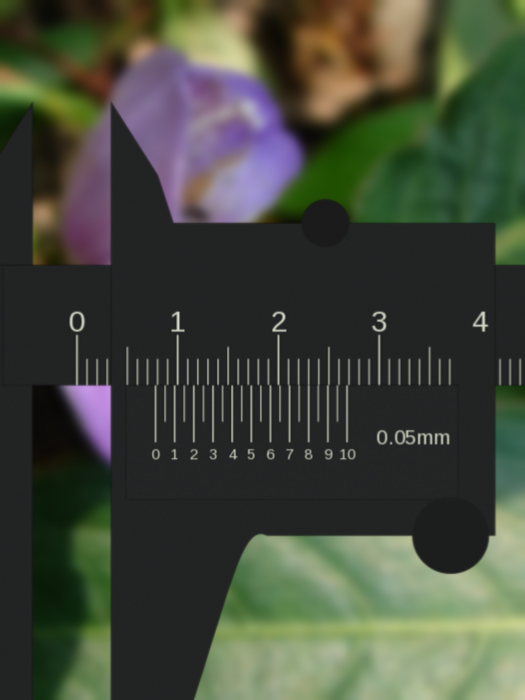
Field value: mm 7.8
